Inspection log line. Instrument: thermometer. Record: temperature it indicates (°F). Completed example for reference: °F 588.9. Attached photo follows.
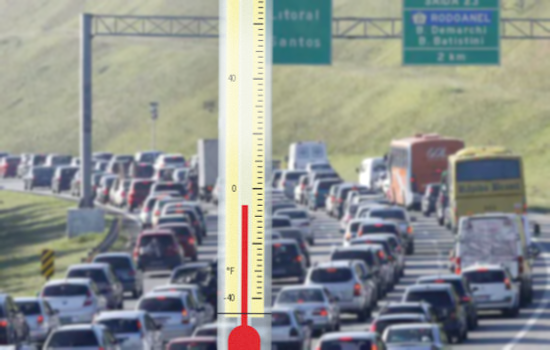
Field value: °F -6
